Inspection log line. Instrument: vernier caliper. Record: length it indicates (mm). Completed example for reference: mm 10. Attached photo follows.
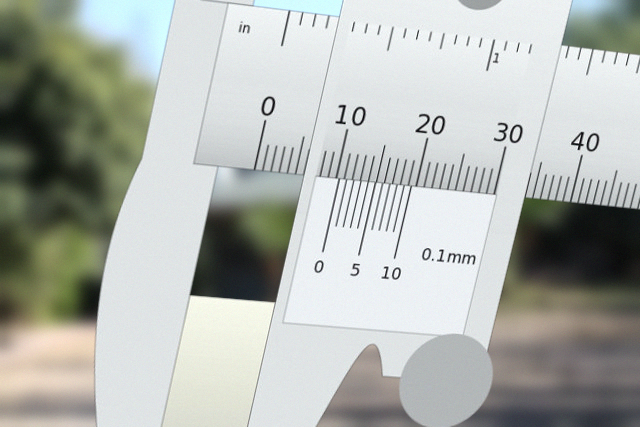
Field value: mm 10.4
